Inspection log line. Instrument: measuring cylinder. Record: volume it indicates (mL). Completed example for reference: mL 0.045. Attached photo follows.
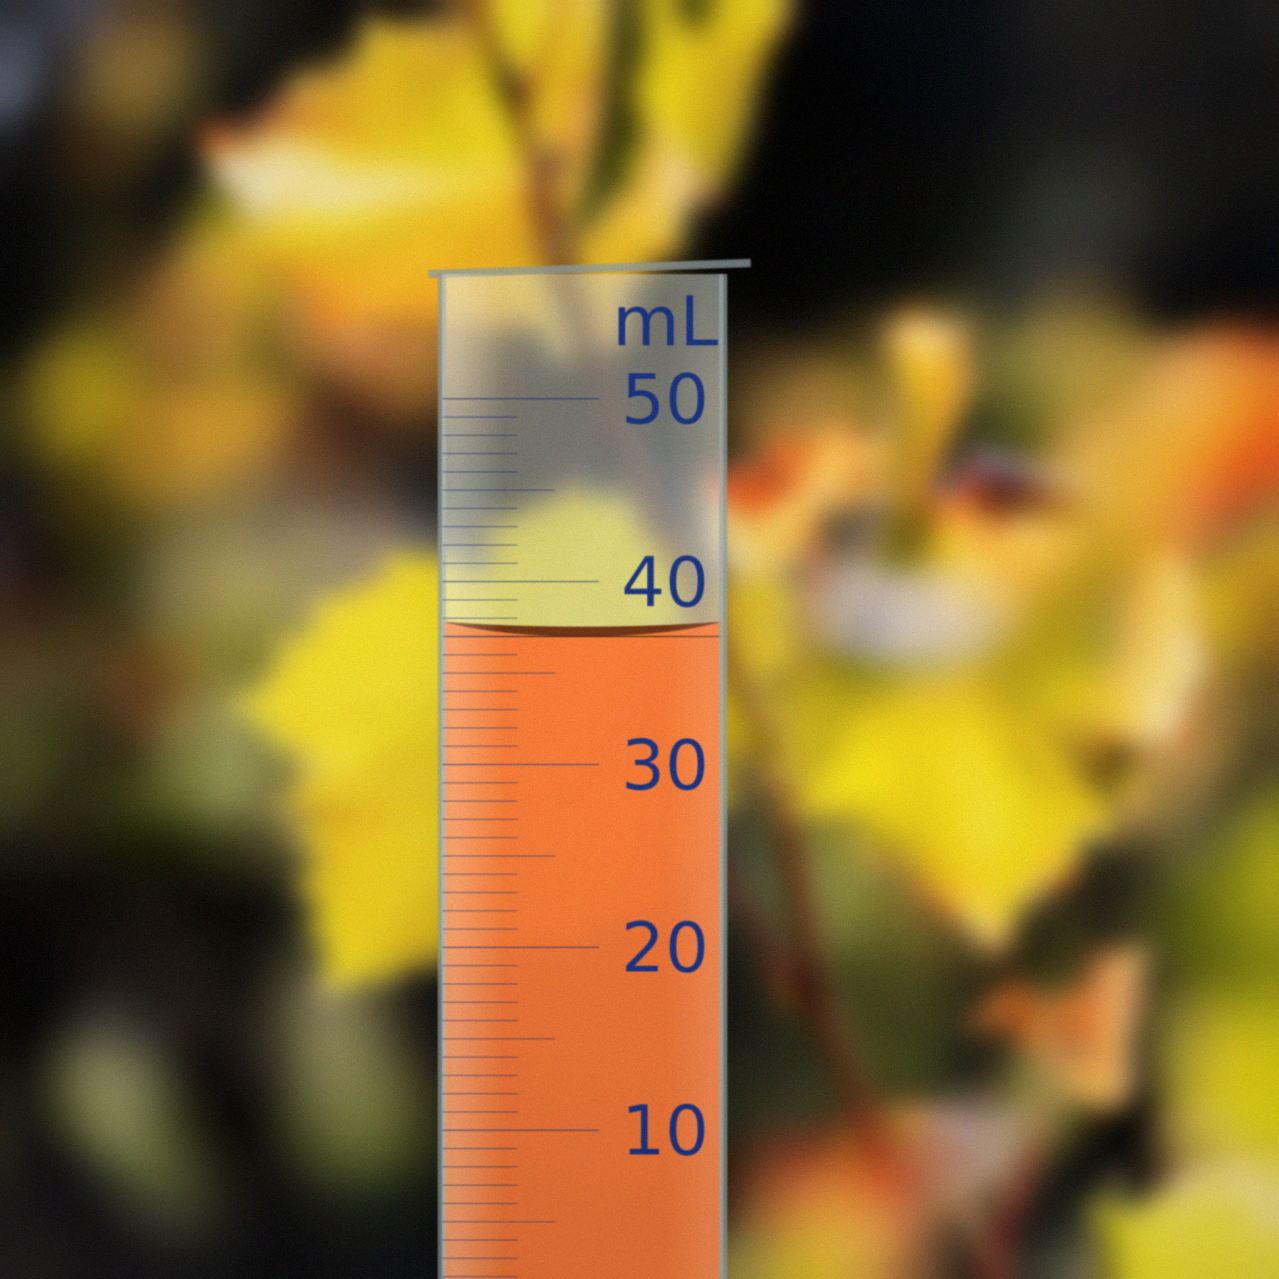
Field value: mL 37
